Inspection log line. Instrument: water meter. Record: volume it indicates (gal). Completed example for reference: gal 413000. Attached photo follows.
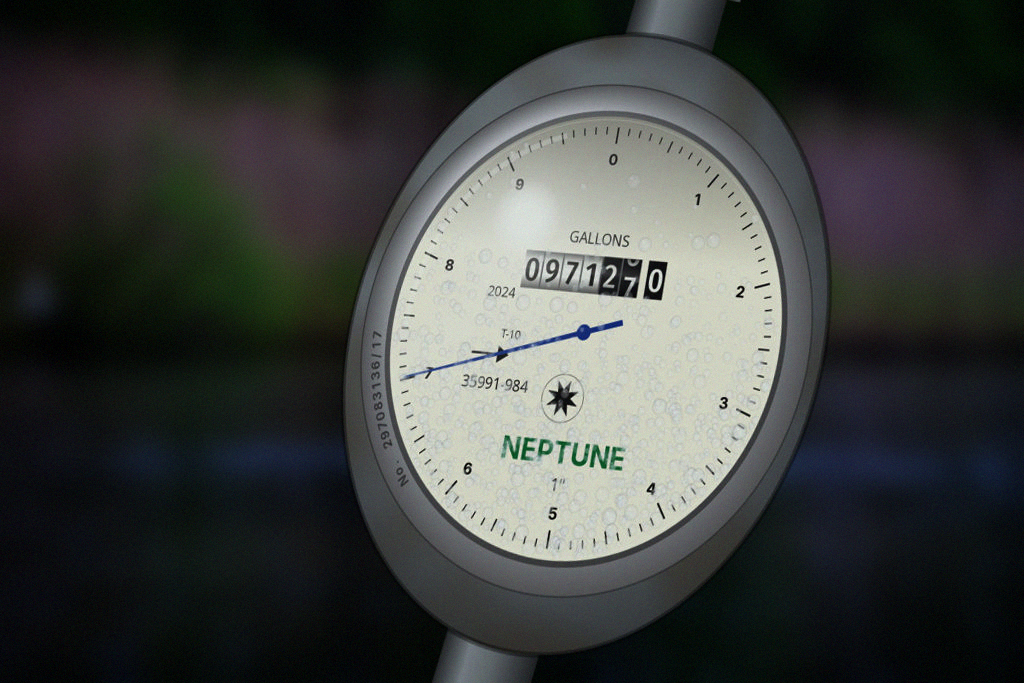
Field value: gal 971267.0
